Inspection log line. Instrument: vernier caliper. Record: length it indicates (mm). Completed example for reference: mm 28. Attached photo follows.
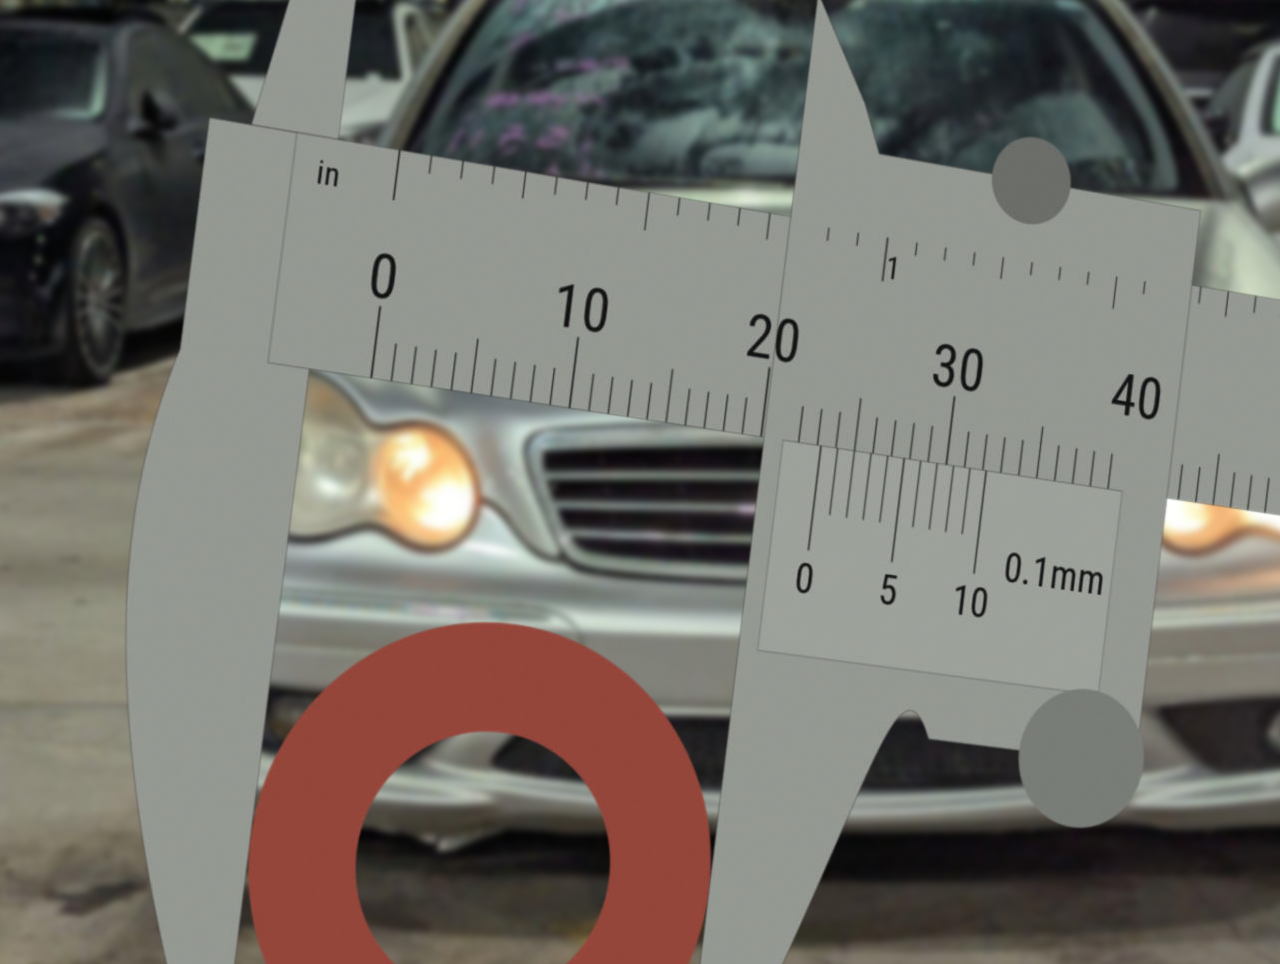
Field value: mm 23.2
